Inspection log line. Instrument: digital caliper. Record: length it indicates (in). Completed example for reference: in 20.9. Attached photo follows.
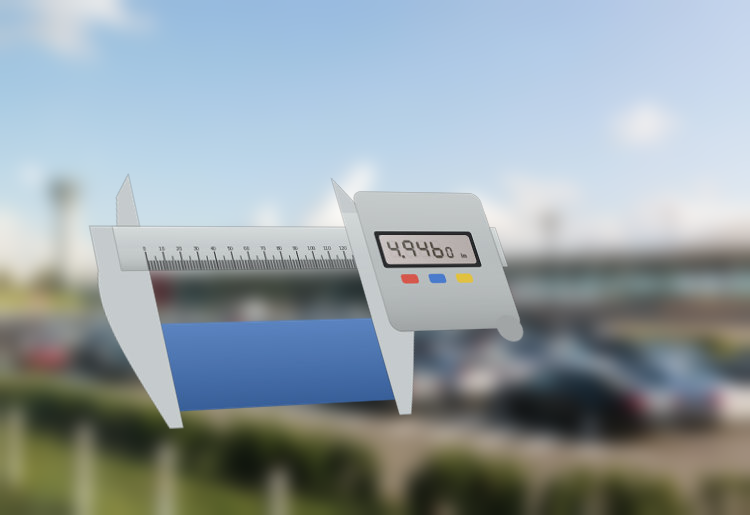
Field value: in 4.9460
